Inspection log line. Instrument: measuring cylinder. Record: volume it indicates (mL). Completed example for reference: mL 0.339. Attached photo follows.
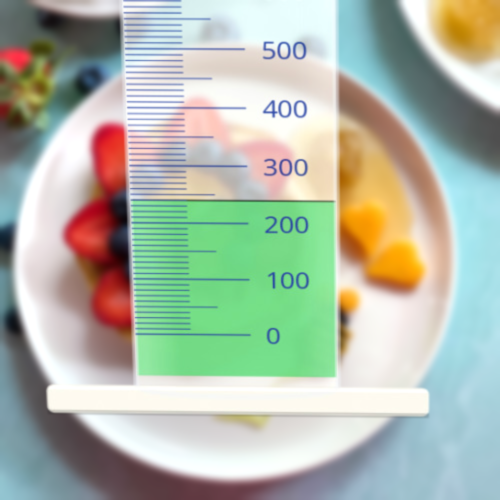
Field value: mL 240
